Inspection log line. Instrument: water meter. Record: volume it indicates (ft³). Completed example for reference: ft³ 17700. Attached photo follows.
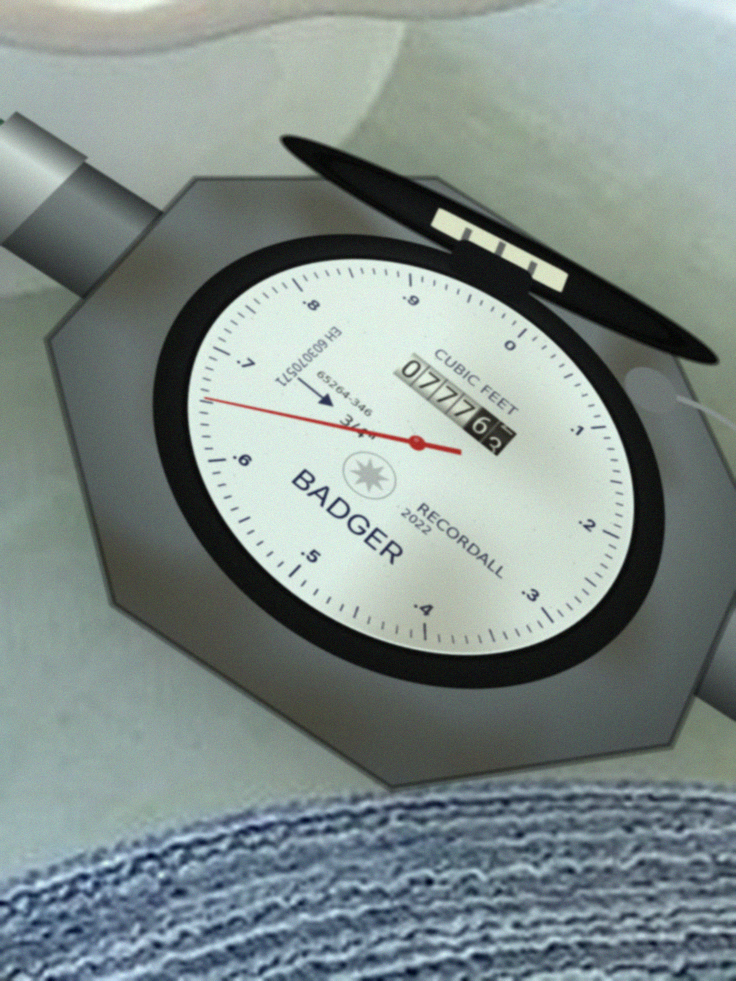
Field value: ft³ 77762.65
